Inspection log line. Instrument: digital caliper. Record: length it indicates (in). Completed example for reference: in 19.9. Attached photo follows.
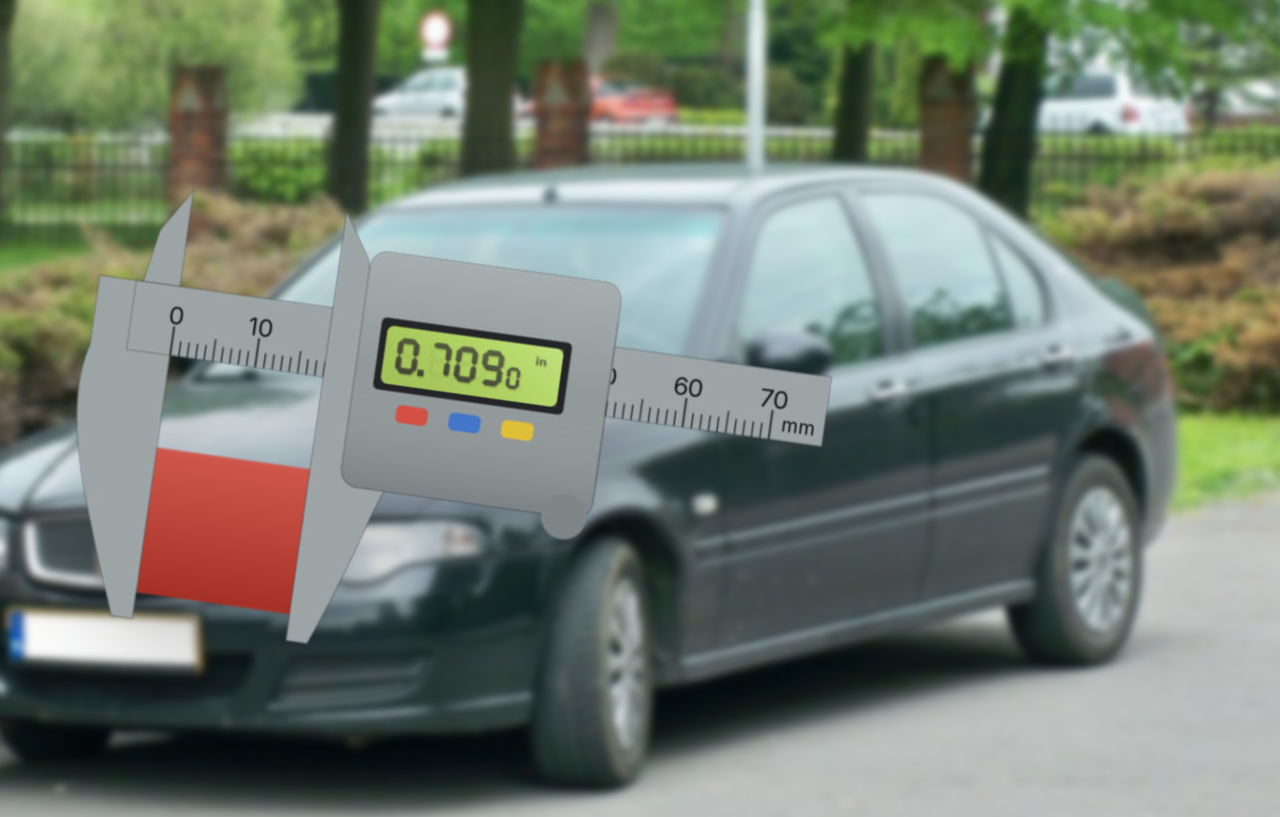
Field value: in 0.7090
